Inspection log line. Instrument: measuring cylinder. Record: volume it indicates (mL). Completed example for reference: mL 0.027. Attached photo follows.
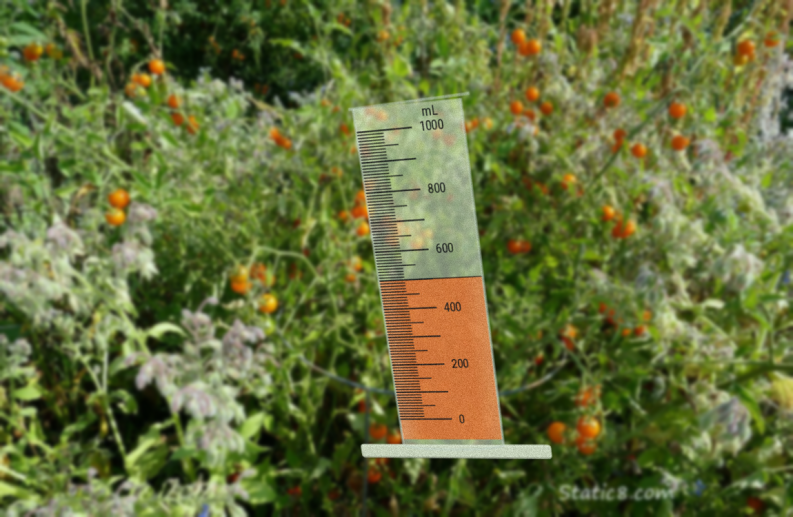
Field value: mL 500
